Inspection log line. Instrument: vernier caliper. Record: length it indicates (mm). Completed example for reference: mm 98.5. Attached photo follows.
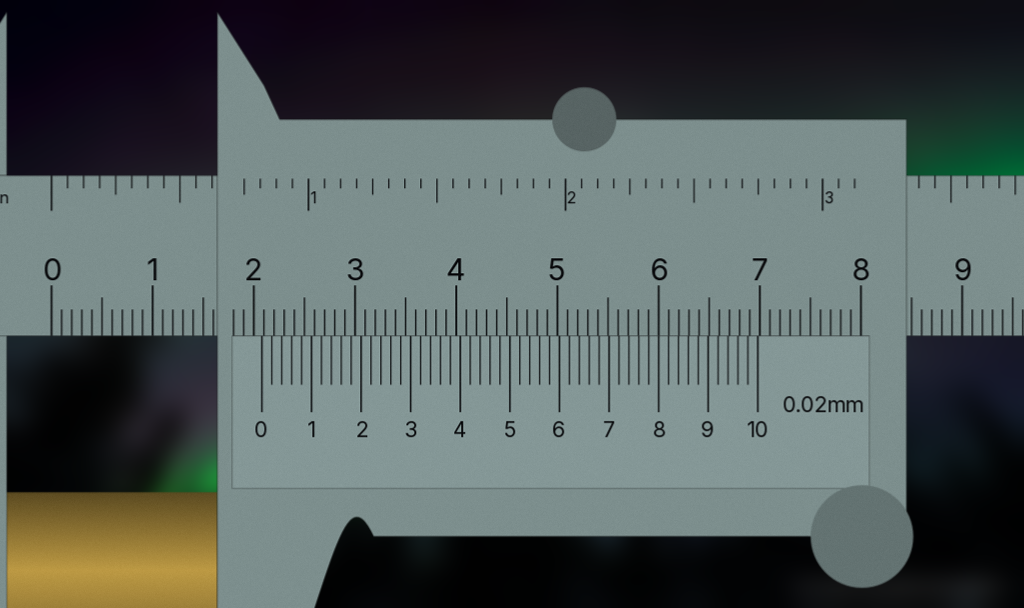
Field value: mm 20.8
